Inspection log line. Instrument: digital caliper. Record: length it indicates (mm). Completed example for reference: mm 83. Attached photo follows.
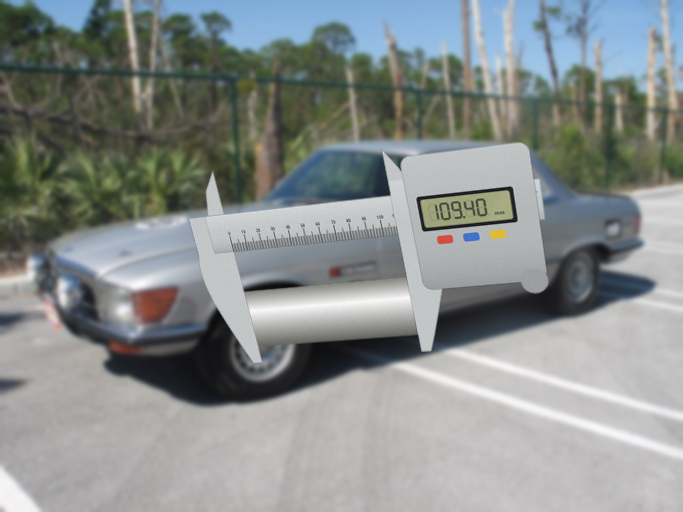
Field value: mm 109.40
